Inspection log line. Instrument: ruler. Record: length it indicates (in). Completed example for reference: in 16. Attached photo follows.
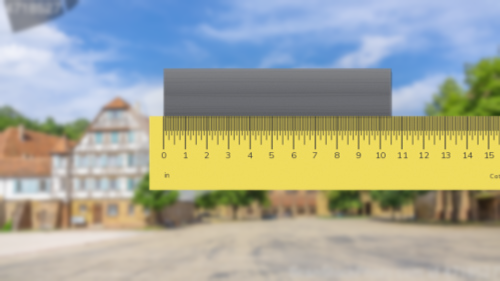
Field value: in 10.5
